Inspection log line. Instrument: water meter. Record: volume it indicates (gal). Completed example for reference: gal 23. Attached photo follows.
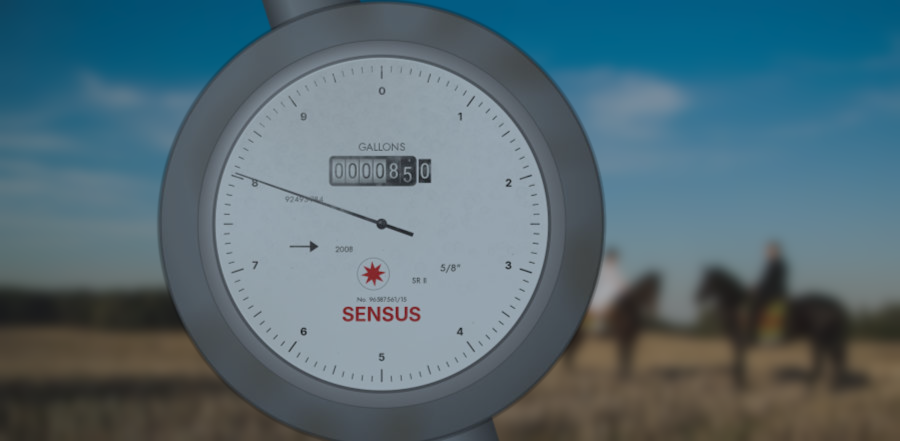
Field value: gal 848.0
